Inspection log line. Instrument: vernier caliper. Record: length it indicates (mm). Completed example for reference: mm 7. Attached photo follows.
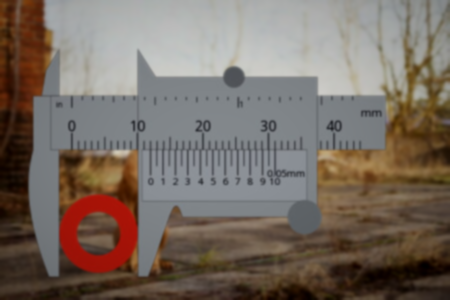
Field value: mm 12.0
